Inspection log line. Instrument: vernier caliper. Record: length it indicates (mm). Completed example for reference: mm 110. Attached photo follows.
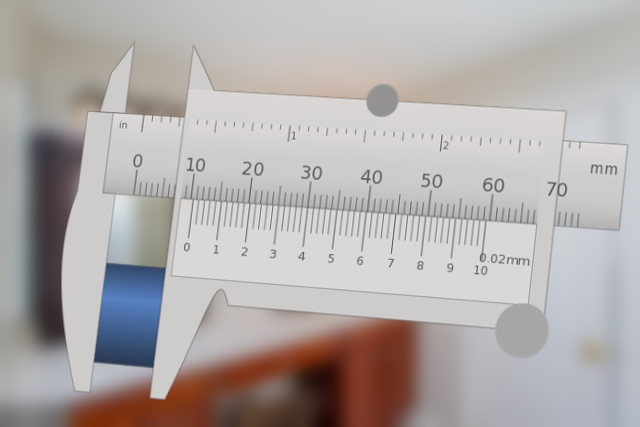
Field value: mm 10.4
